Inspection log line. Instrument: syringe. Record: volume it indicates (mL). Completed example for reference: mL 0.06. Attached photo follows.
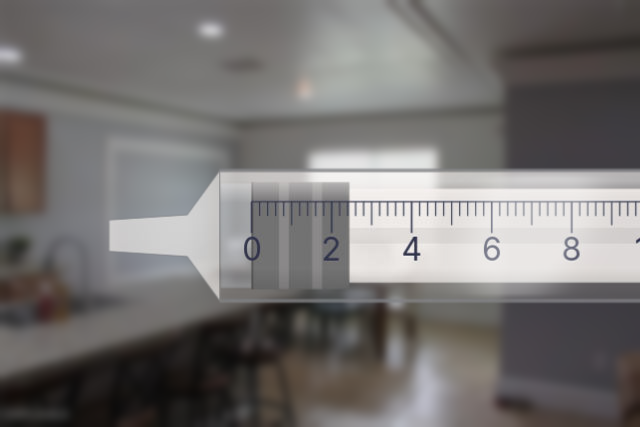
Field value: mL 0
